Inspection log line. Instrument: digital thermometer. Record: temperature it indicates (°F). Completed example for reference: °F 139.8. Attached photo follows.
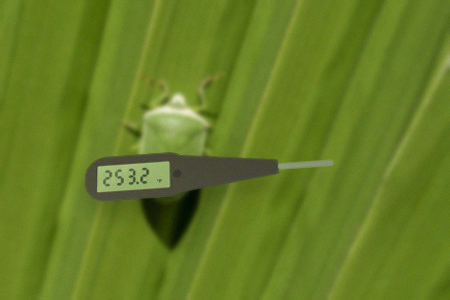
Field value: °F 253.2
